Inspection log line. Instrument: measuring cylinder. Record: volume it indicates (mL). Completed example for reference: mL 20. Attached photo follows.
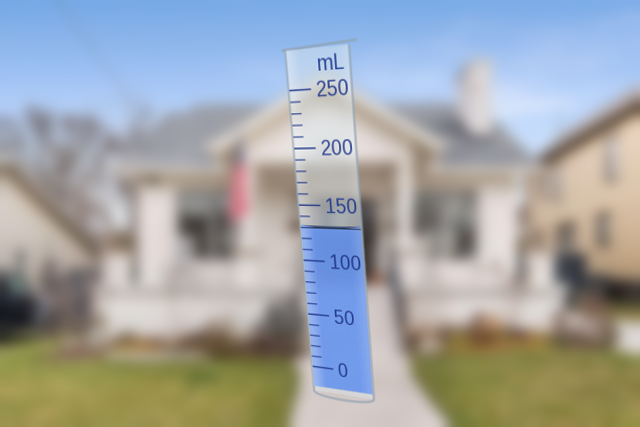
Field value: mL 130
